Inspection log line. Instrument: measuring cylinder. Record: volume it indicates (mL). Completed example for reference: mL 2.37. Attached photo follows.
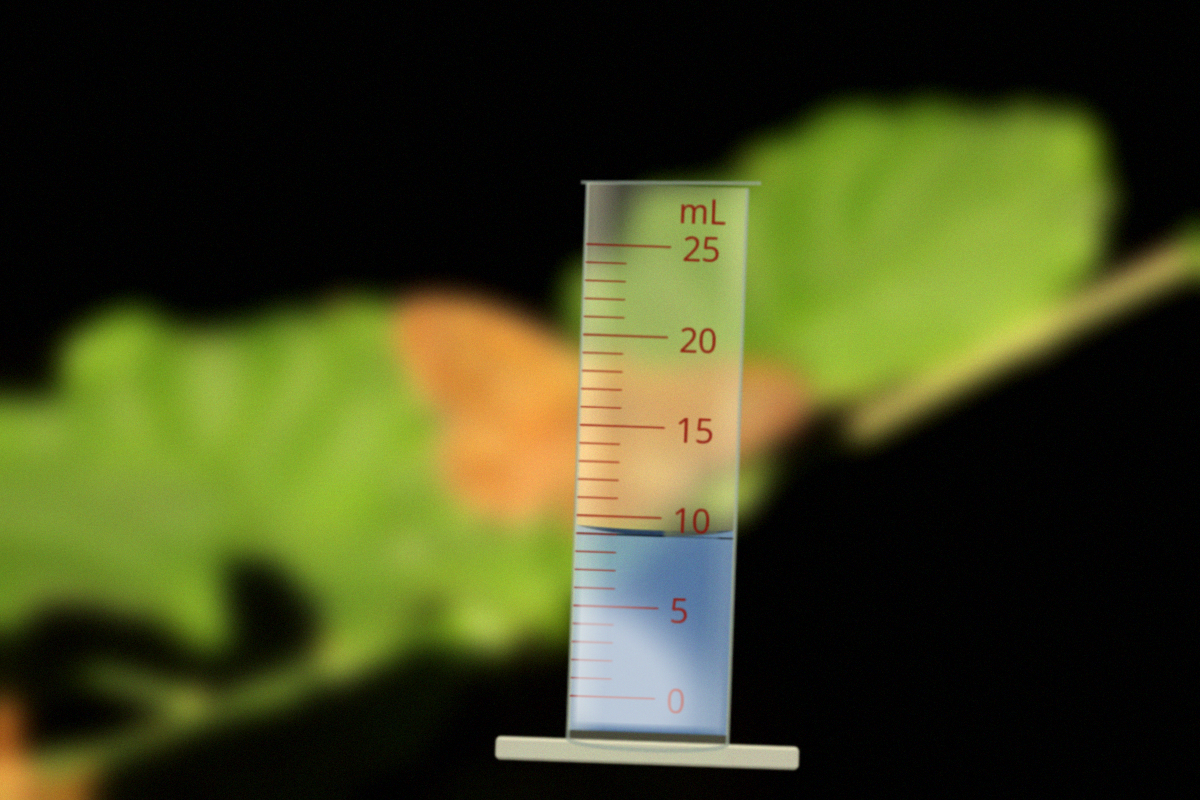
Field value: mL 9
